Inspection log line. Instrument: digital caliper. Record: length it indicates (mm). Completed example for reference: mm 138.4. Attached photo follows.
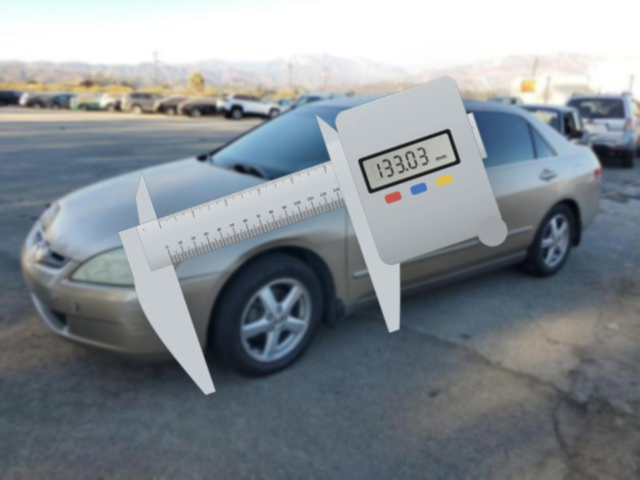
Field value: mm 133.03
